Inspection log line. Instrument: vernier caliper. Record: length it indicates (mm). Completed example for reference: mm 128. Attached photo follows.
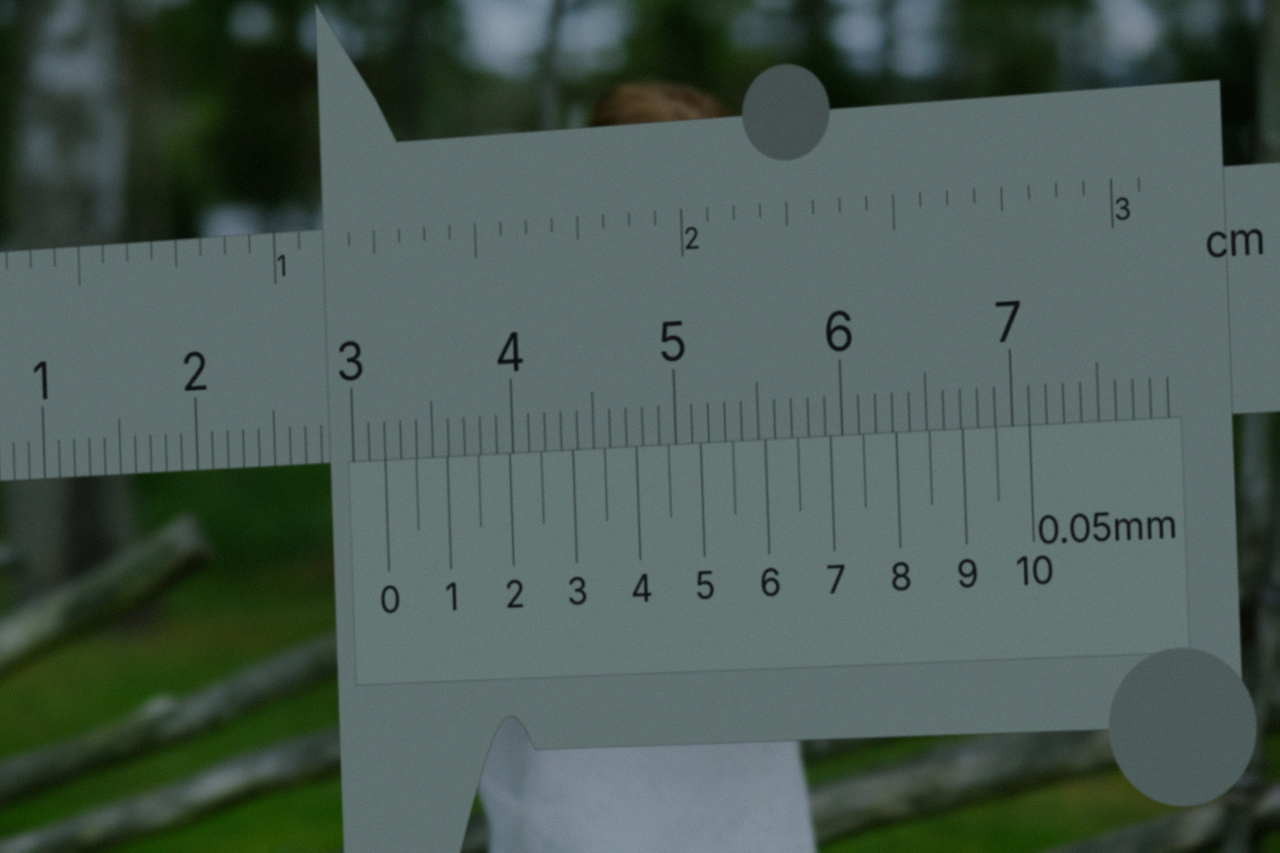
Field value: mm 32.0
